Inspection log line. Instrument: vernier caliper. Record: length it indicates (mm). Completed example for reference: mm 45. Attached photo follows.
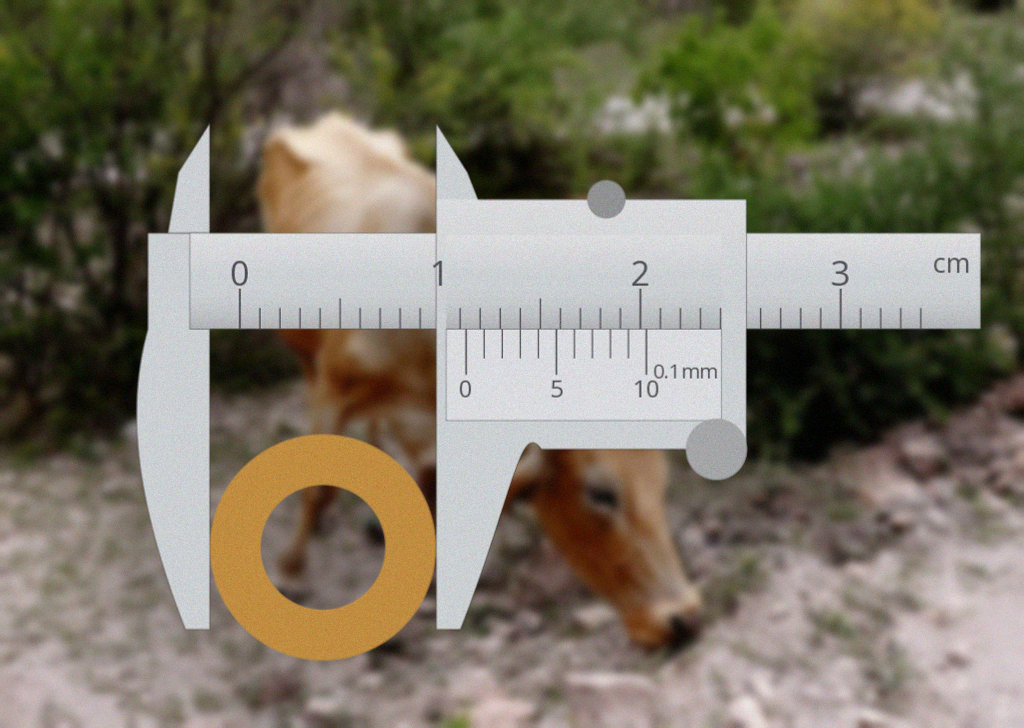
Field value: mm 11.3
